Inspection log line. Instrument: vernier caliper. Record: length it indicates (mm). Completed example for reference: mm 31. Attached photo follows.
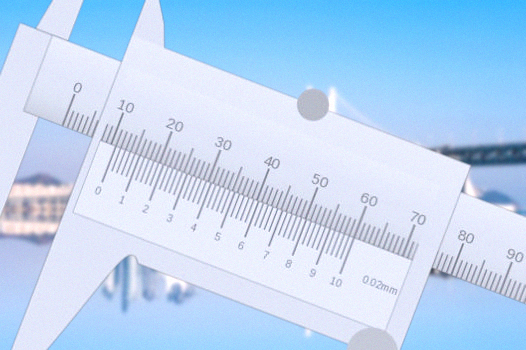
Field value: mm 11.0
